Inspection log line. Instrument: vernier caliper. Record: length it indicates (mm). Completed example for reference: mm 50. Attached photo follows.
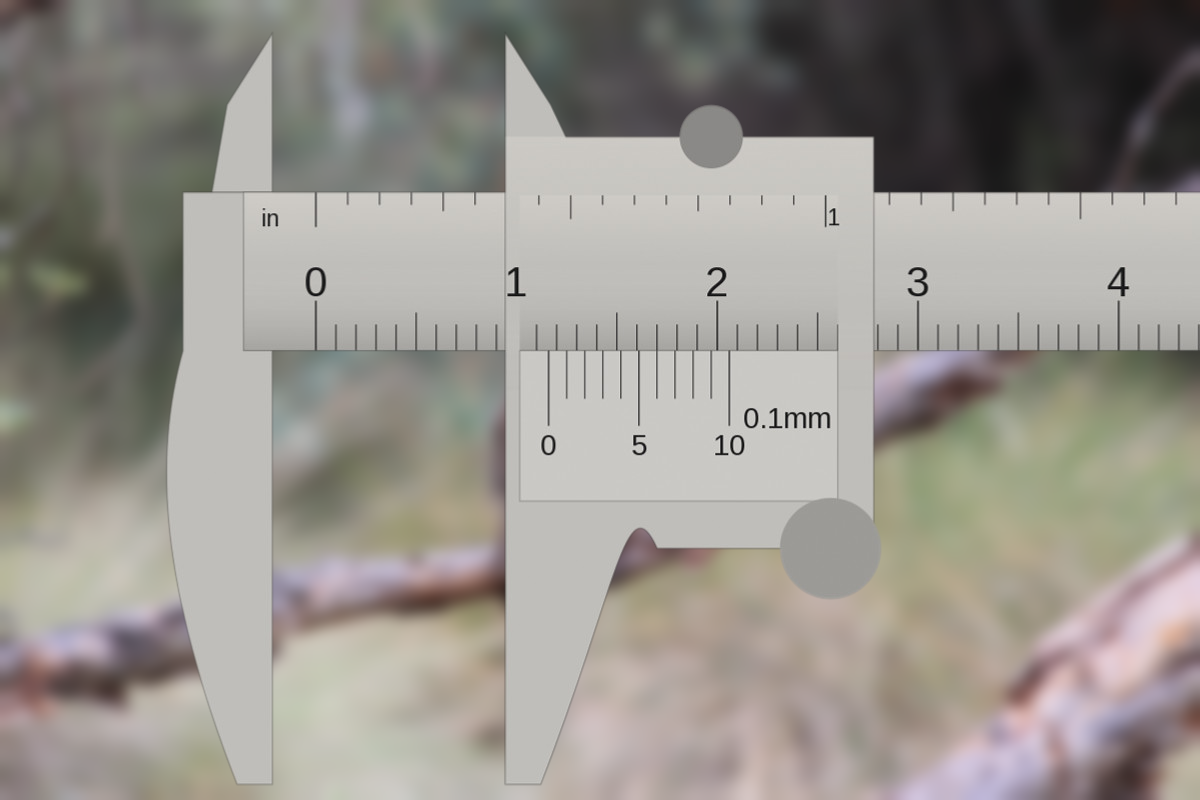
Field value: mm 11.6
